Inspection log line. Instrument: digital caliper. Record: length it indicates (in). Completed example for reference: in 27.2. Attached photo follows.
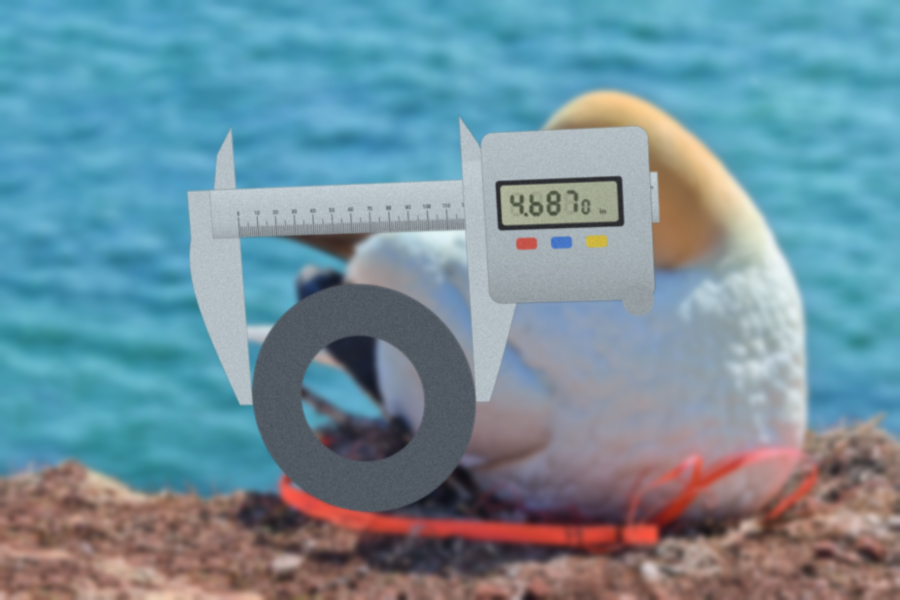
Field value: in 4.6870
